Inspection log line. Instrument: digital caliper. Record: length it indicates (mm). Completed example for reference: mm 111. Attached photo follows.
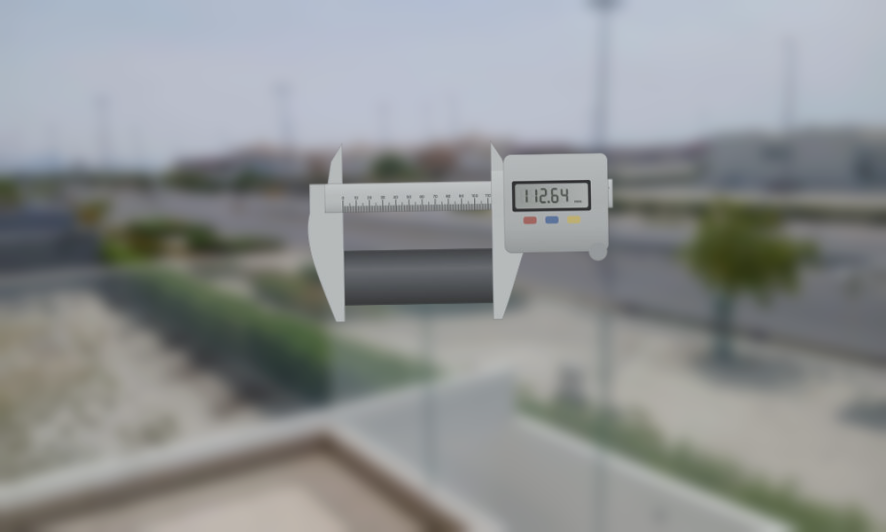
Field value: mm 112.64
